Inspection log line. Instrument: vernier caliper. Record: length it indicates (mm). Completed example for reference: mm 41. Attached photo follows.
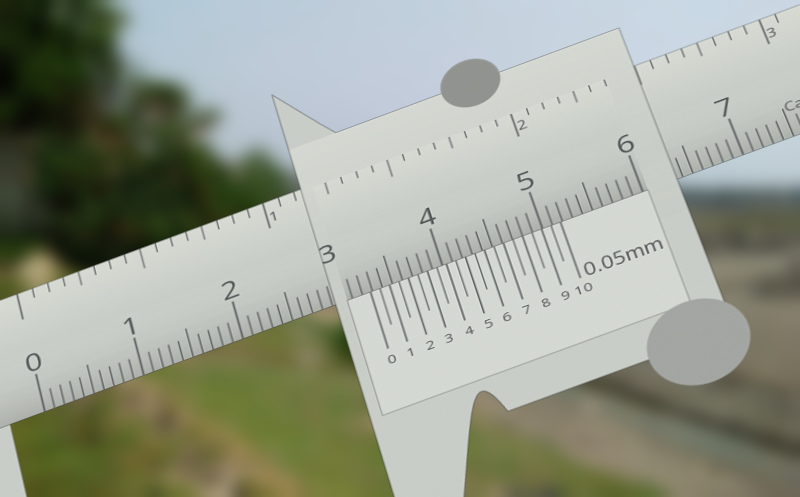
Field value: mm 32.8
